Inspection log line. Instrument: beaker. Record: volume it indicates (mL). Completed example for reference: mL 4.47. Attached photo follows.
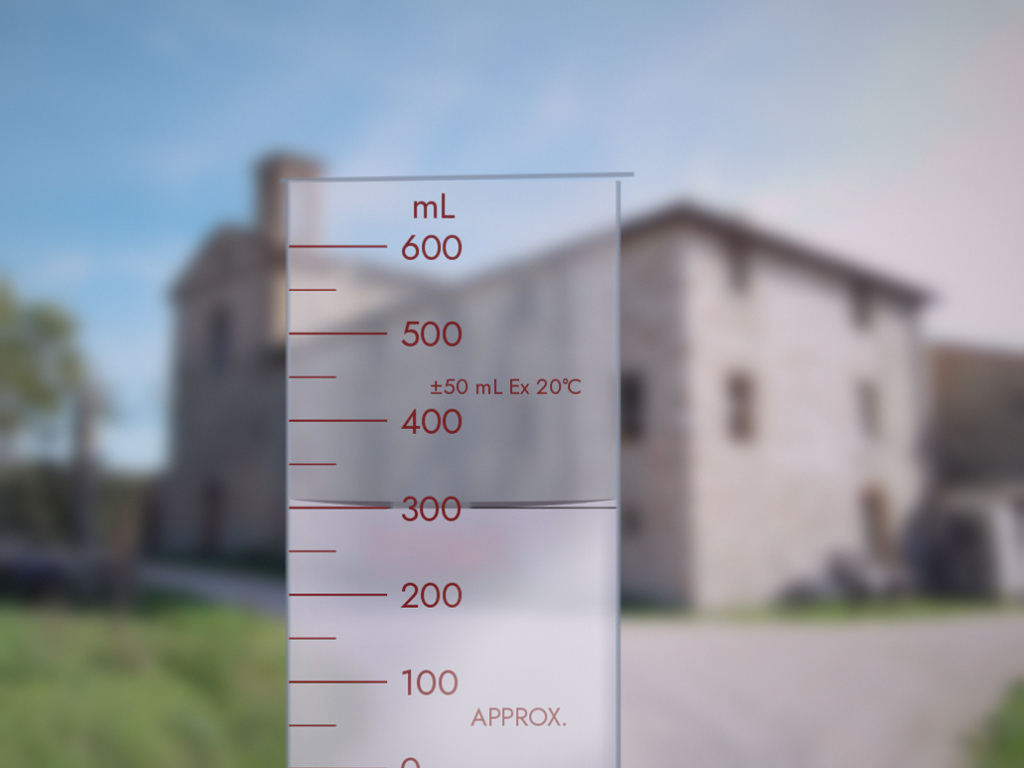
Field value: mL 300
